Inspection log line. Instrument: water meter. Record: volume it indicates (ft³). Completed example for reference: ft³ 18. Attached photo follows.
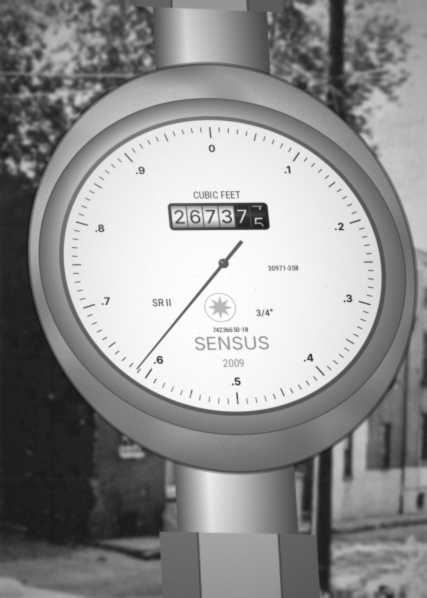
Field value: ft³ 267374.61
